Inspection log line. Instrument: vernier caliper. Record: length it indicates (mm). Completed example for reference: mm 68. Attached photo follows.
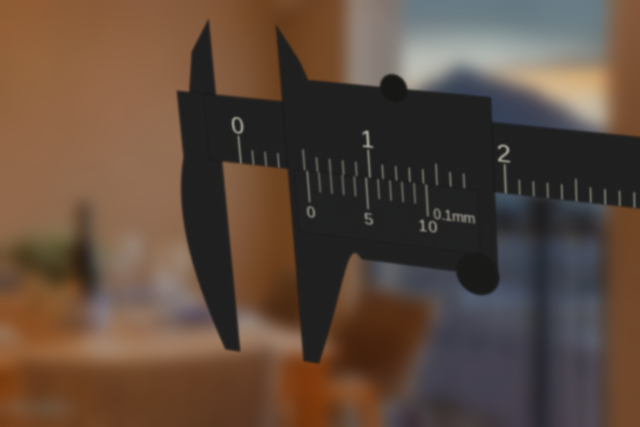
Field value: mm 5.2
